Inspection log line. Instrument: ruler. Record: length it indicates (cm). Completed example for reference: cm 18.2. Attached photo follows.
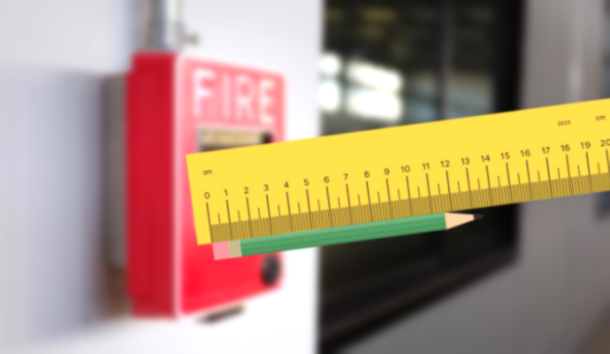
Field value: cm 13.5
